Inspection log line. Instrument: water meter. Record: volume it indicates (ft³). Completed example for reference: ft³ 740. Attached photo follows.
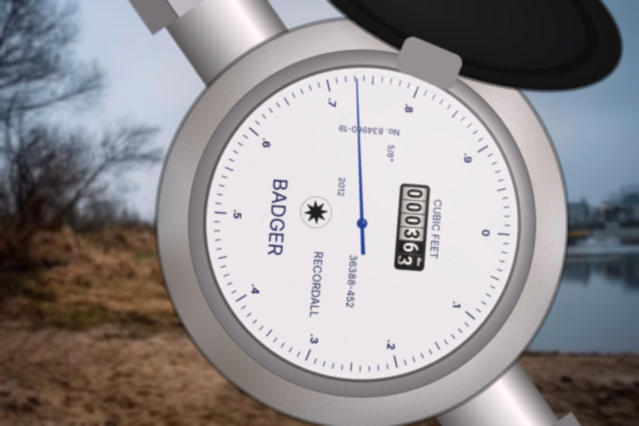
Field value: ft³ 362.73
